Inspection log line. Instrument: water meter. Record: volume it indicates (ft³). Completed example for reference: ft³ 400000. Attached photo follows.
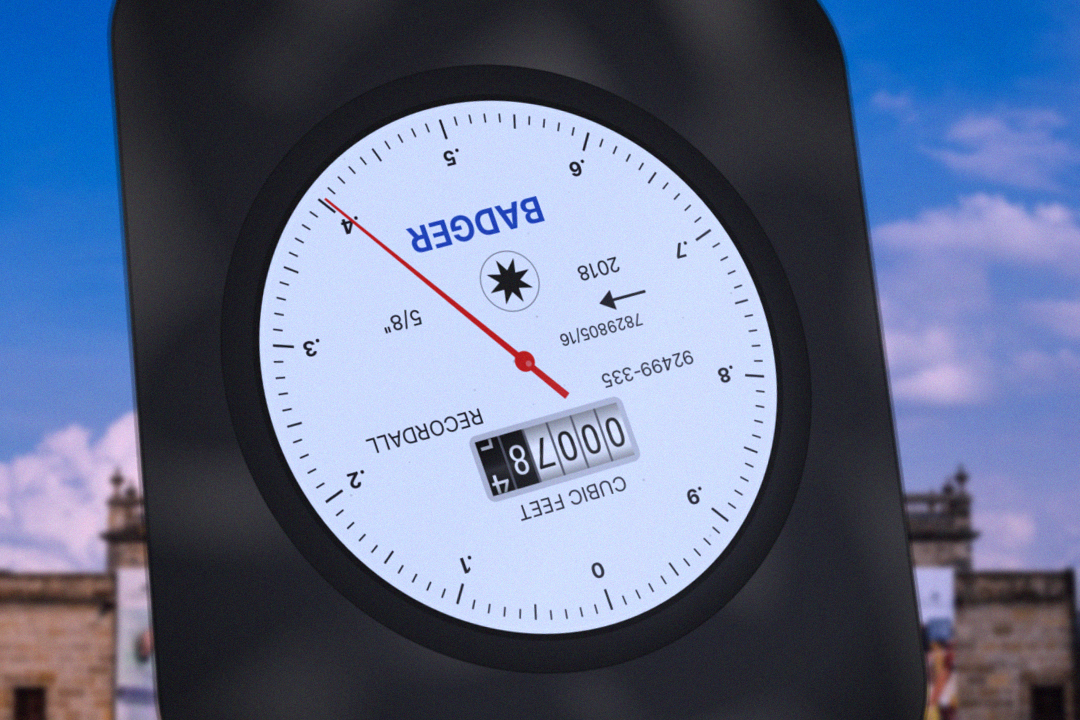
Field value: ft³ 784.40
